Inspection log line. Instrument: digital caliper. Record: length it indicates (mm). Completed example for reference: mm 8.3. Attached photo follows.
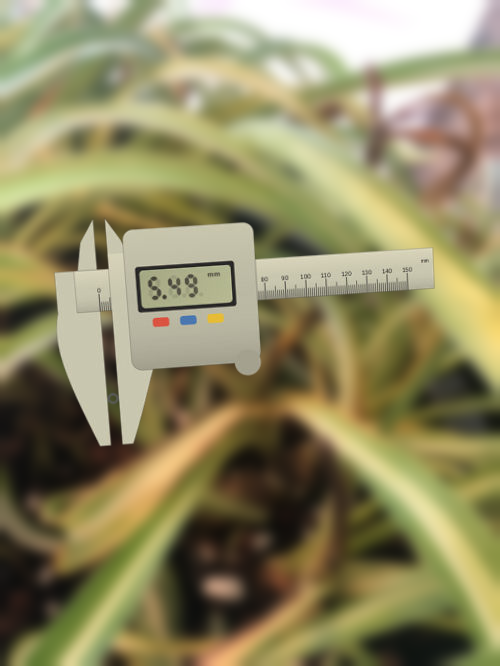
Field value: mm 5.49
